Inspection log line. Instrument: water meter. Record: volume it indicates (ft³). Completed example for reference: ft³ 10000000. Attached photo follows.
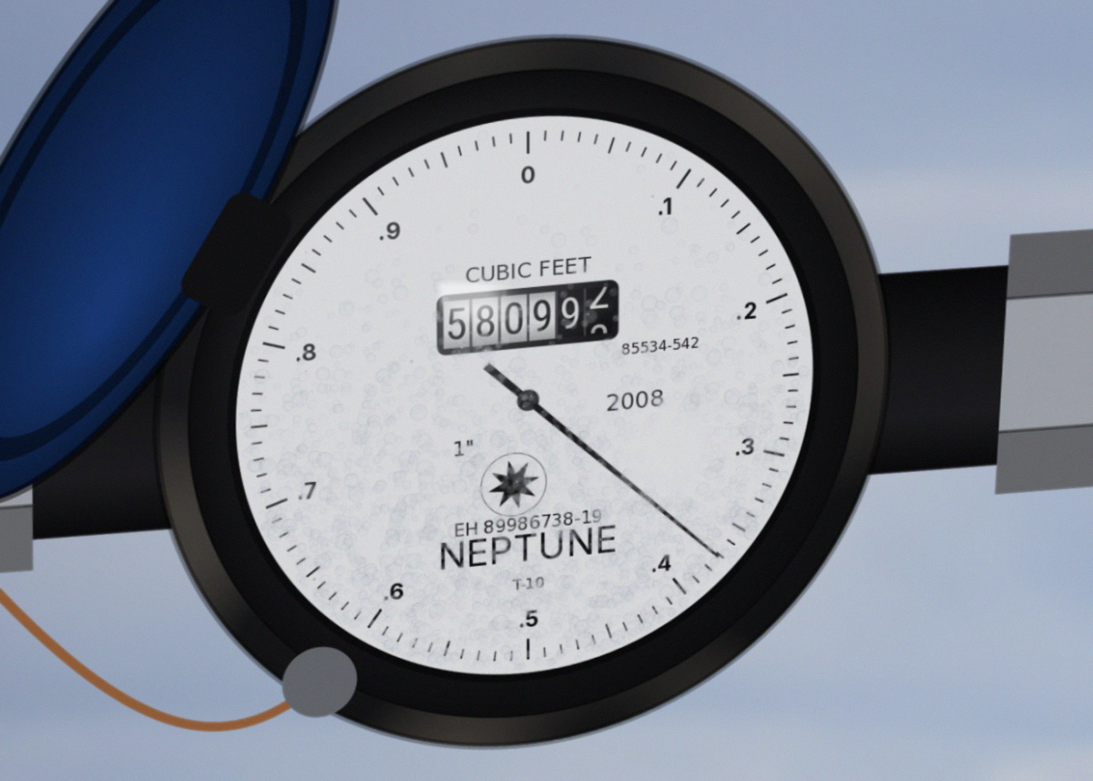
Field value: ft³ 580992.37
